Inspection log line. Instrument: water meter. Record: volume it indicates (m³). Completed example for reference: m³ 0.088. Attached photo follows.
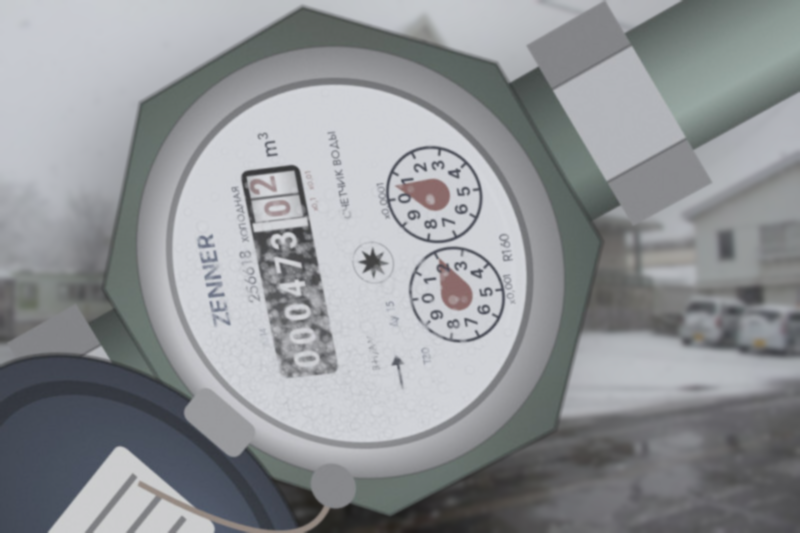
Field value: m³ 473.0220
